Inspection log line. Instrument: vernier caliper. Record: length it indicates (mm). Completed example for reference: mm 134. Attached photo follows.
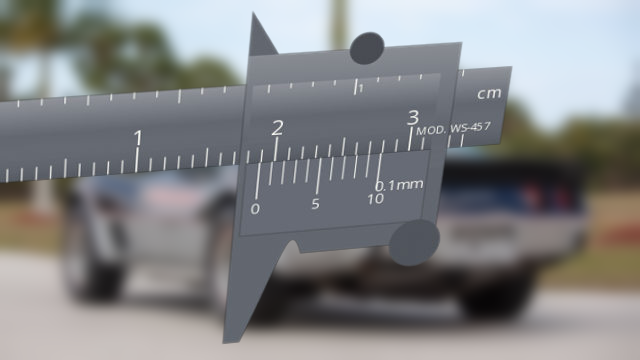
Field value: mm 18.9
